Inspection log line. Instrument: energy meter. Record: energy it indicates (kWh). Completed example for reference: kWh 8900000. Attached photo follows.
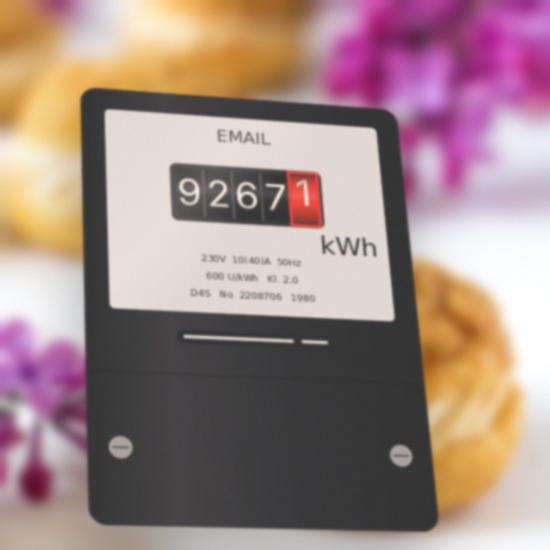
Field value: kWh 9267.1
